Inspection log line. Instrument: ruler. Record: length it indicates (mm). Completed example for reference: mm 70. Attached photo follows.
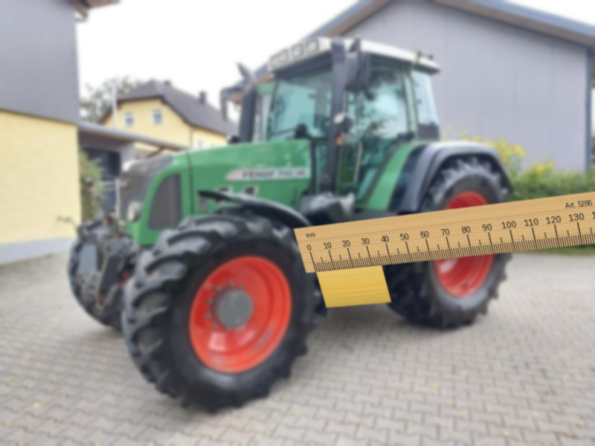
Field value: mm 35
